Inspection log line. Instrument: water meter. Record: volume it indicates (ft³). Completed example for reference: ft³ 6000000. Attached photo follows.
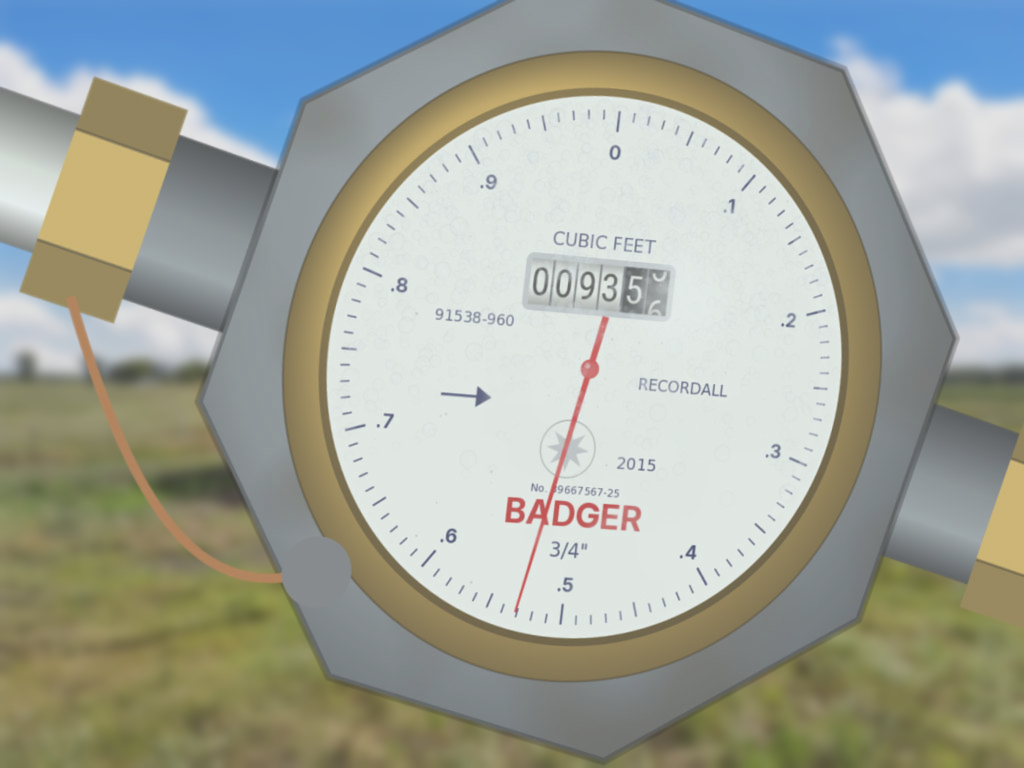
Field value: ft³ 9355.53
